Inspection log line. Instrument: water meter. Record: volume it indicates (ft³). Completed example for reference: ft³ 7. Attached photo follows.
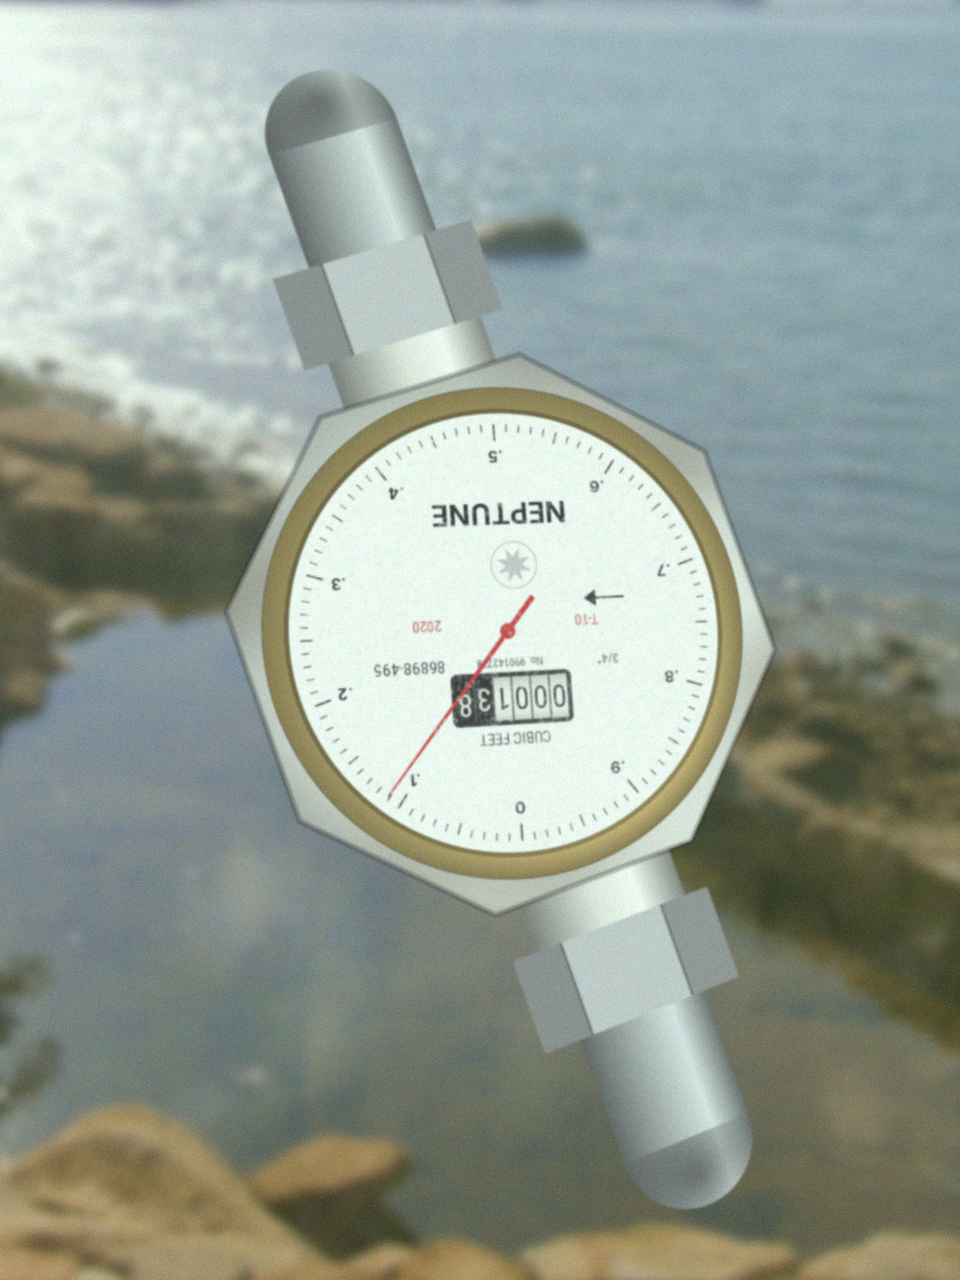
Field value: ft³ 138.11
